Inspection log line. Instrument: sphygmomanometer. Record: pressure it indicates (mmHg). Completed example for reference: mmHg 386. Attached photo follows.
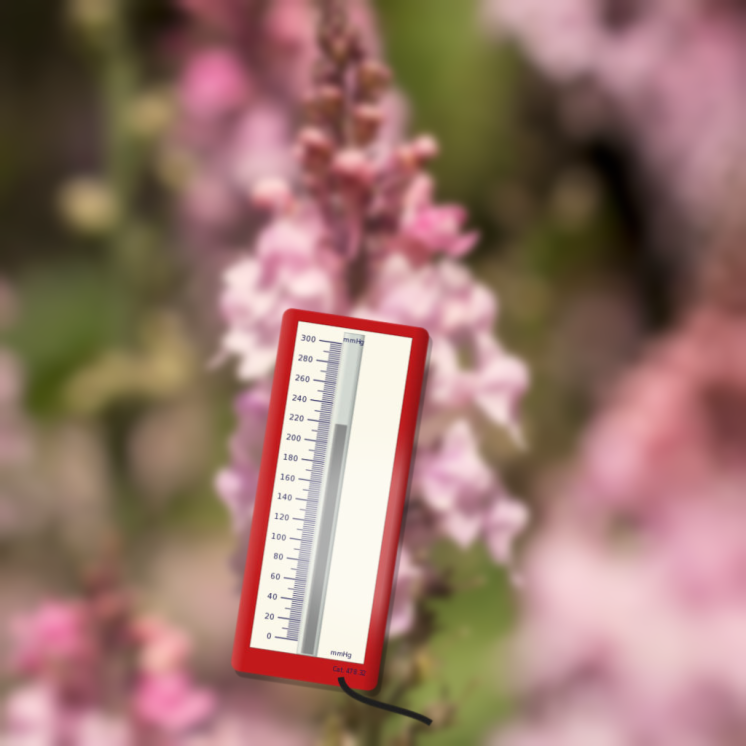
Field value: mmHg 220
